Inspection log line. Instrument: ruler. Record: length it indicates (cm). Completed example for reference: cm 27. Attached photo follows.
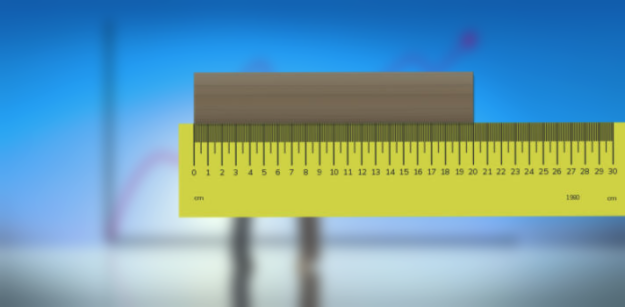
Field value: cm 20
